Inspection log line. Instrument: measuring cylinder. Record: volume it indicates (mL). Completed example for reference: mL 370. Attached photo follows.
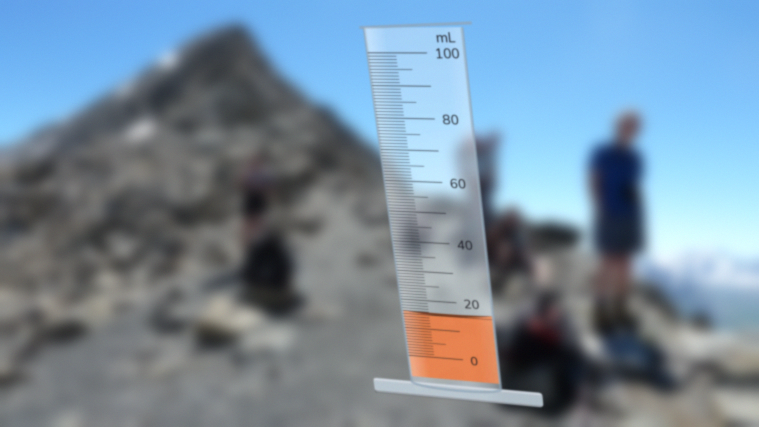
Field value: mL 15
